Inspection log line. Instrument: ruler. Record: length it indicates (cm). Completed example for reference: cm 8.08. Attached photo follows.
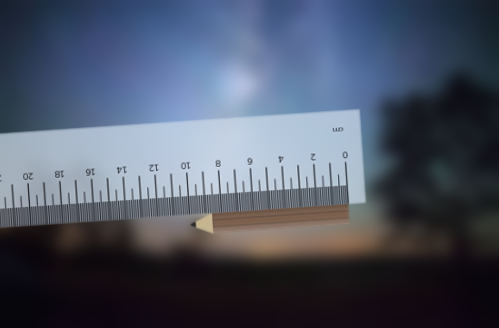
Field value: cm 10
